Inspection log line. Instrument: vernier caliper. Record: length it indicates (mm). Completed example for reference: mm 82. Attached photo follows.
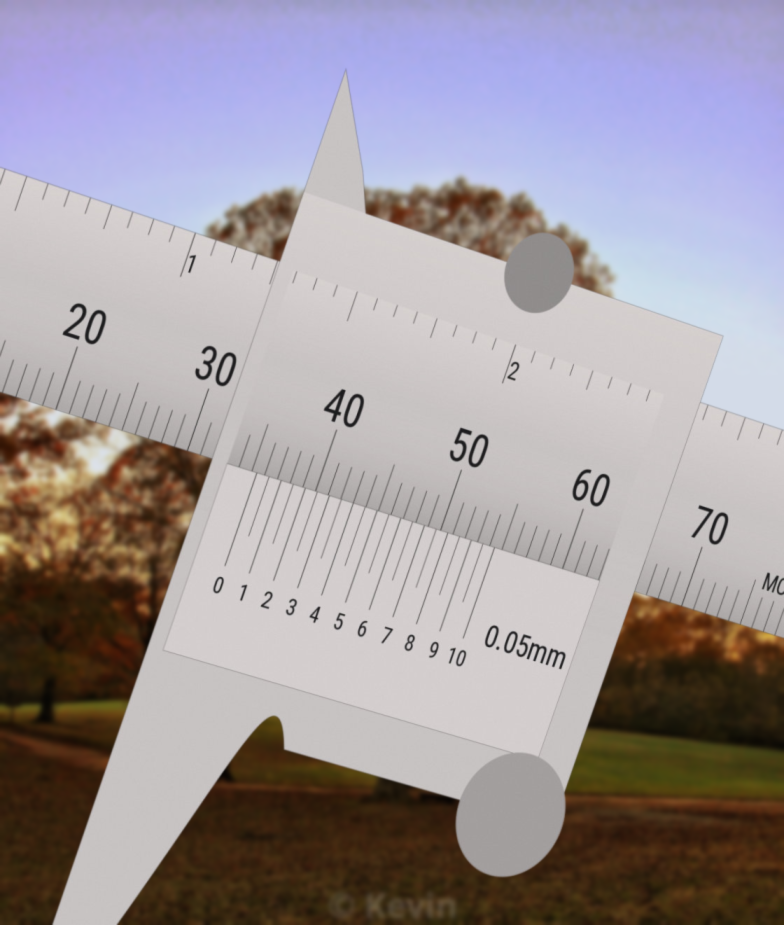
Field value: mm 35.4
